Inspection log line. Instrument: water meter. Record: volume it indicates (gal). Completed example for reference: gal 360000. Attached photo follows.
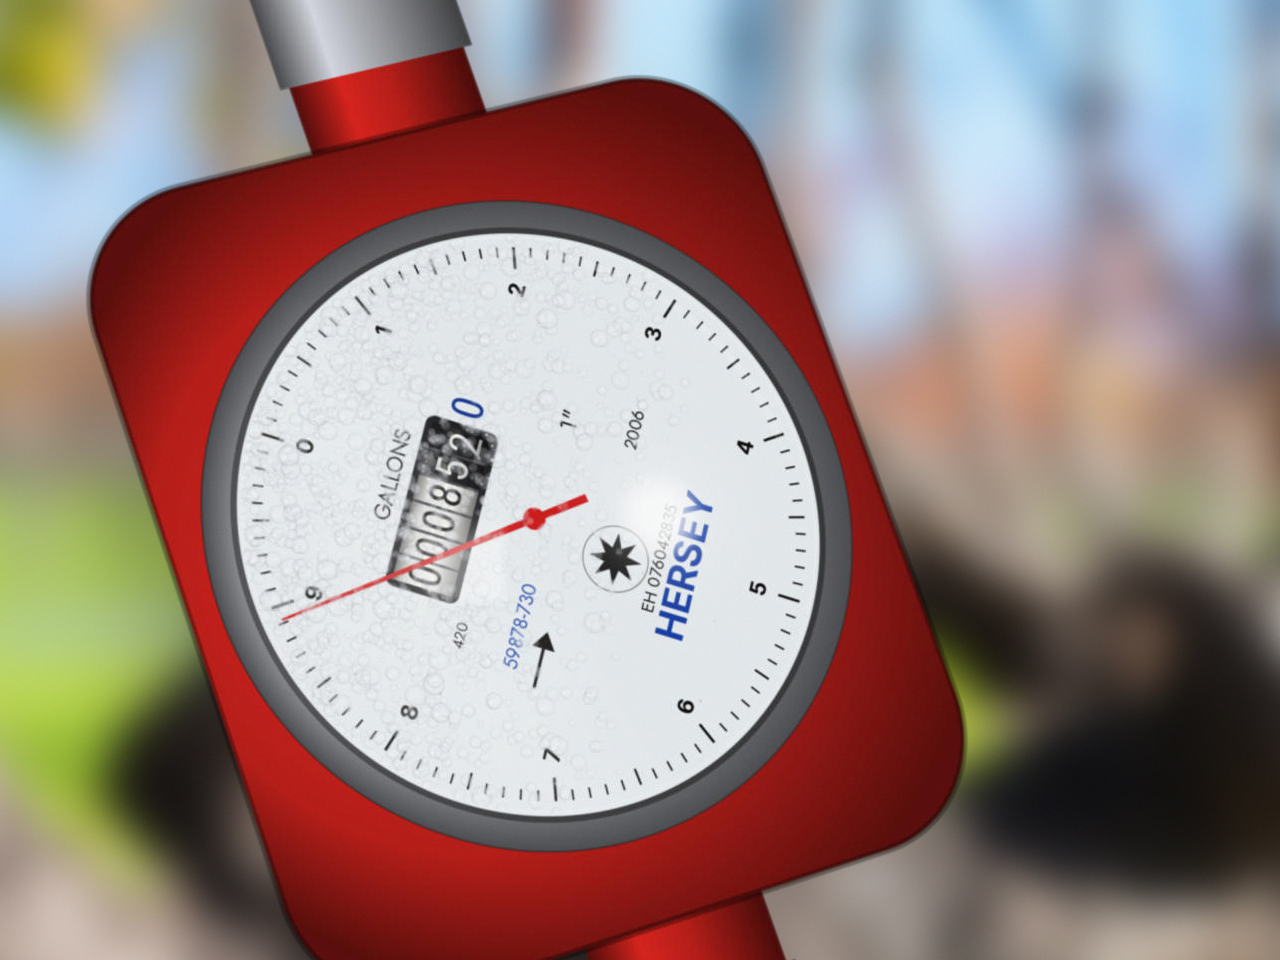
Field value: gal 8518.9
